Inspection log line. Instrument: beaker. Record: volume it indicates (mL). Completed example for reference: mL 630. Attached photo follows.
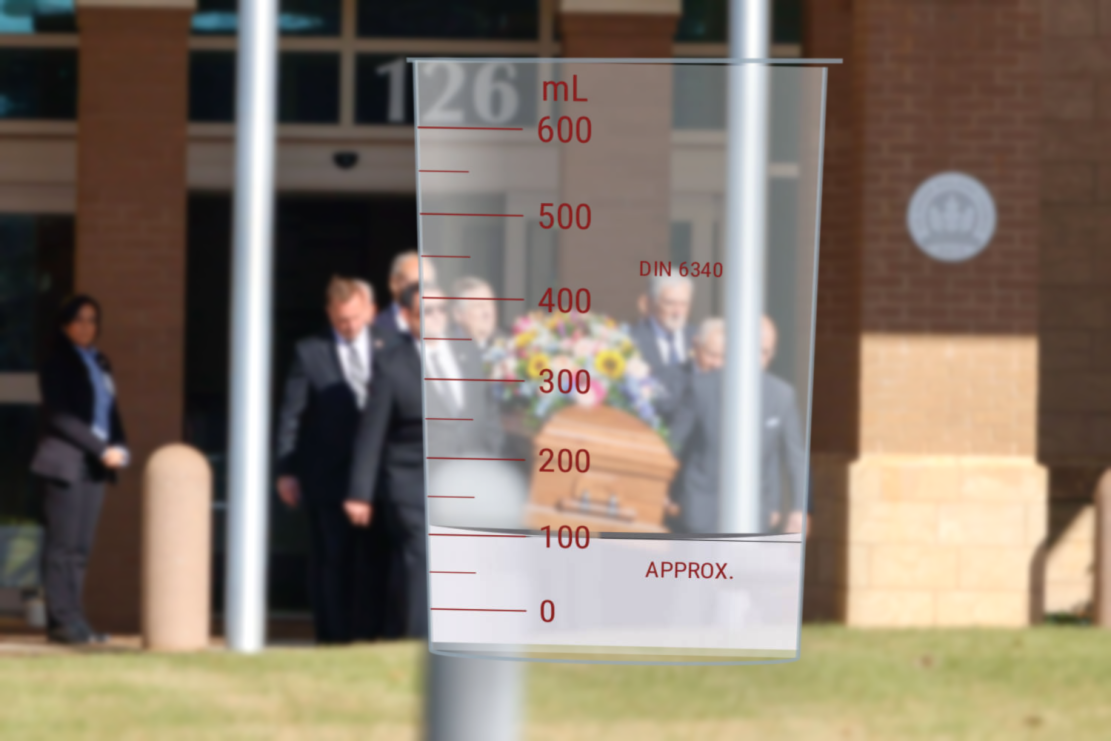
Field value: mL 100
